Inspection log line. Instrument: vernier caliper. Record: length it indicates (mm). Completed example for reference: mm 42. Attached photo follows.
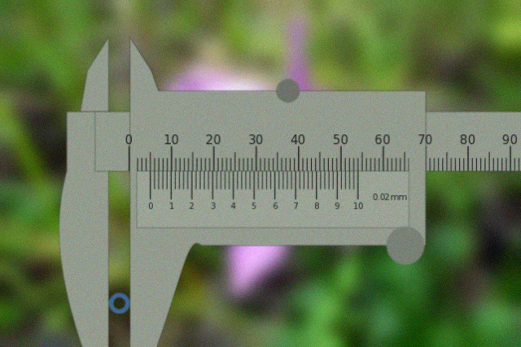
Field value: mm 5.0
